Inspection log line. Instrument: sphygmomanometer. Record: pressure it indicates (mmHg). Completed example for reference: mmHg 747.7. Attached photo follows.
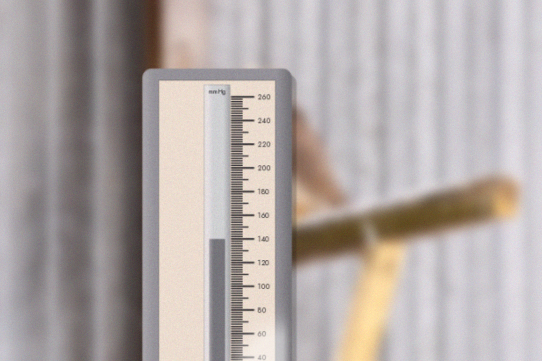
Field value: mmHg 140
